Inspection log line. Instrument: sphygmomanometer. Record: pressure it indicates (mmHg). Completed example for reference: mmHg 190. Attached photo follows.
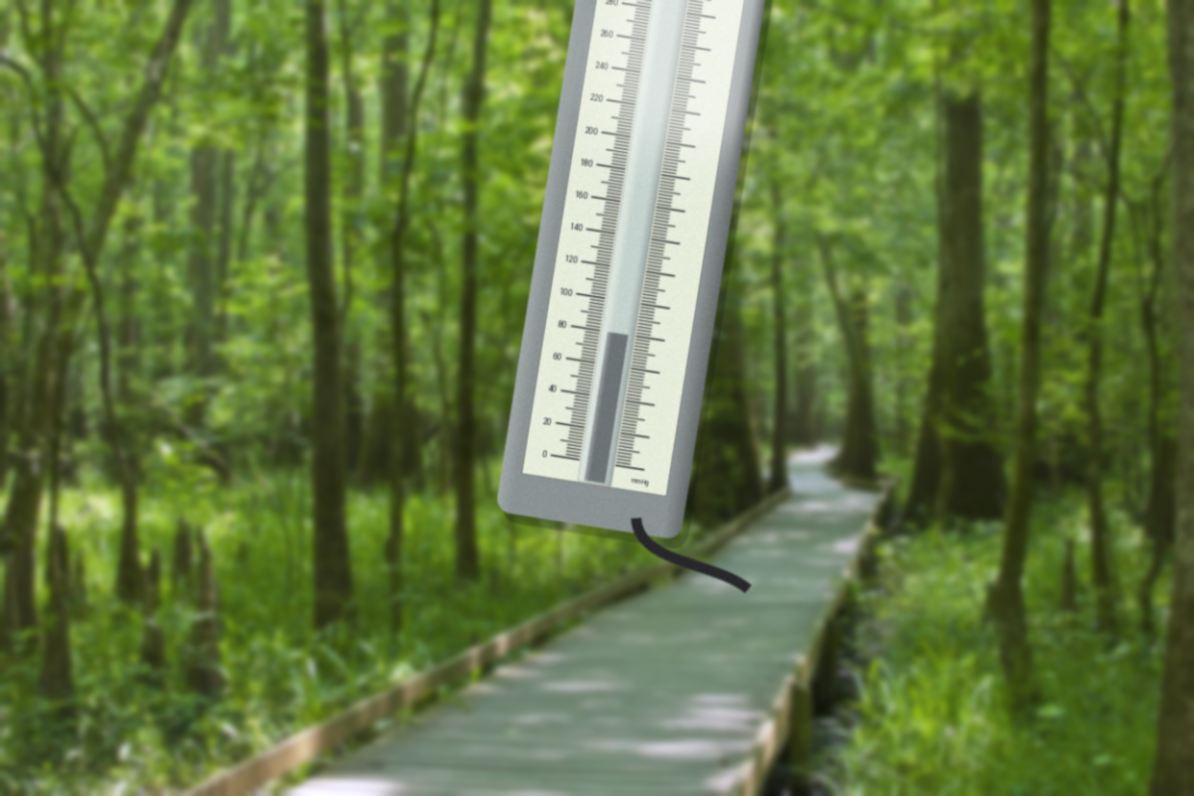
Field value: mmHg 80
